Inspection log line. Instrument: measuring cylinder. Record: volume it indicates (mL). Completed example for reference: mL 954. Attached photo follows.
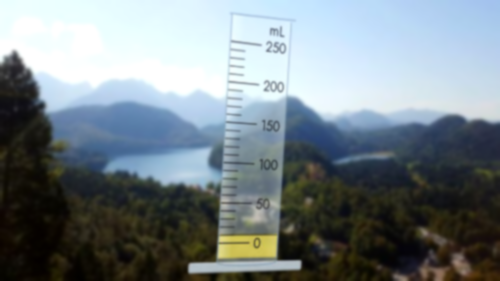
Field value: mL 10
